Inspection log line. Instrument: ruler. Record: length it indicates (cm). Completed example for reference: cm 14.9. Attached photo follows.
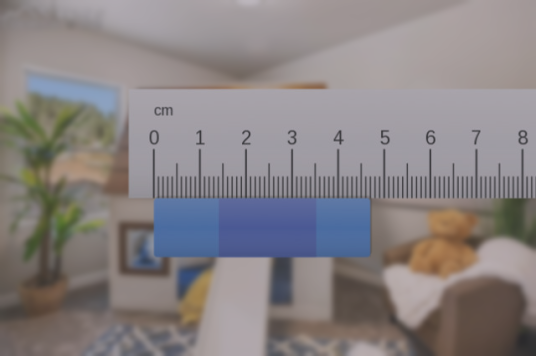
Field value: cm 4.7
